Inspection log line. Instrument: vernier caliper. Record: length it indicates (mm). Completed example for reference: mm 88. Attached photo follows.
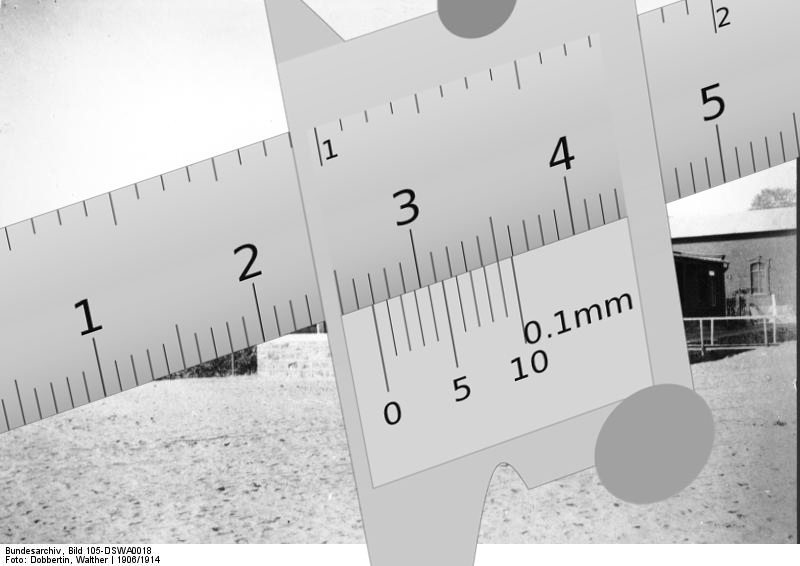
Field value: mm 26.9
